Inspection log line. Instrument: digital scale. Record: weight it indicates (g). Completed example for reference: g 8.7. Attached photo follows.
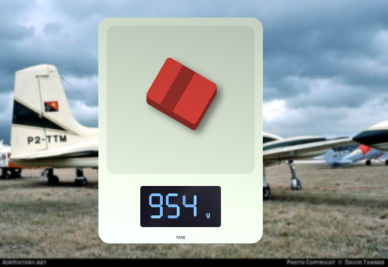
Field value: g 954
